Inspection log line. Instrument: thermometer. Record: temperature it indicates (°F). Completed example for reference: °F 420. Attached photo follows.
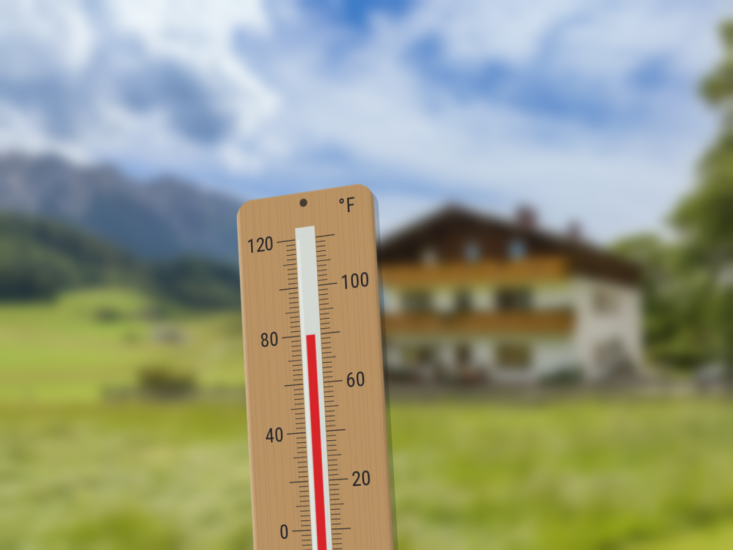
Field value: °F 80
